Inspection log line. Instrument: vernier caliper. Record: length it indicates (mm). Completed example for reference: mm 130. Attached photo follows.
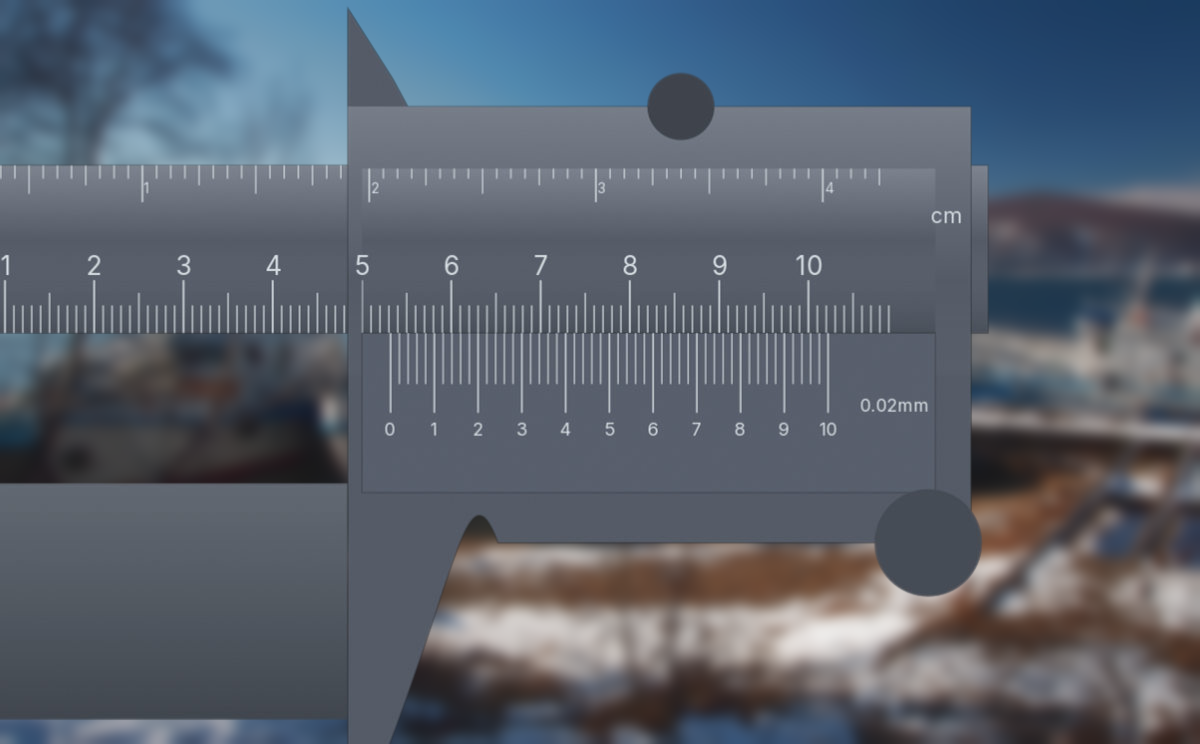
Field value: mm 53.2
